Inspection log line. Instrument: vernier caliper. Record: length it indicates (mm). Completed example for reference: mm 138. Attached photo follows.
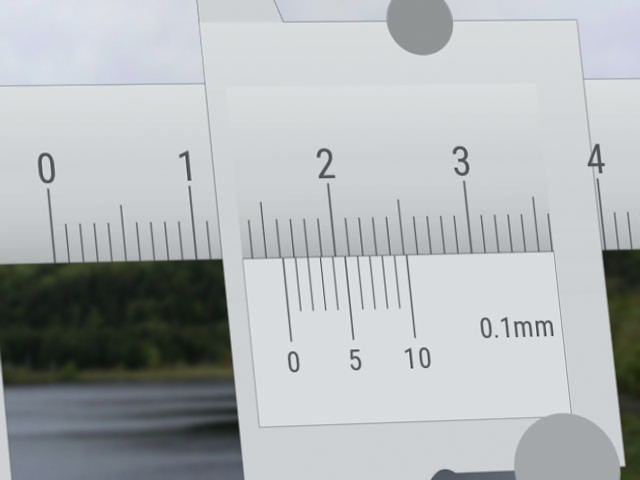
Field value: mm 16.2
